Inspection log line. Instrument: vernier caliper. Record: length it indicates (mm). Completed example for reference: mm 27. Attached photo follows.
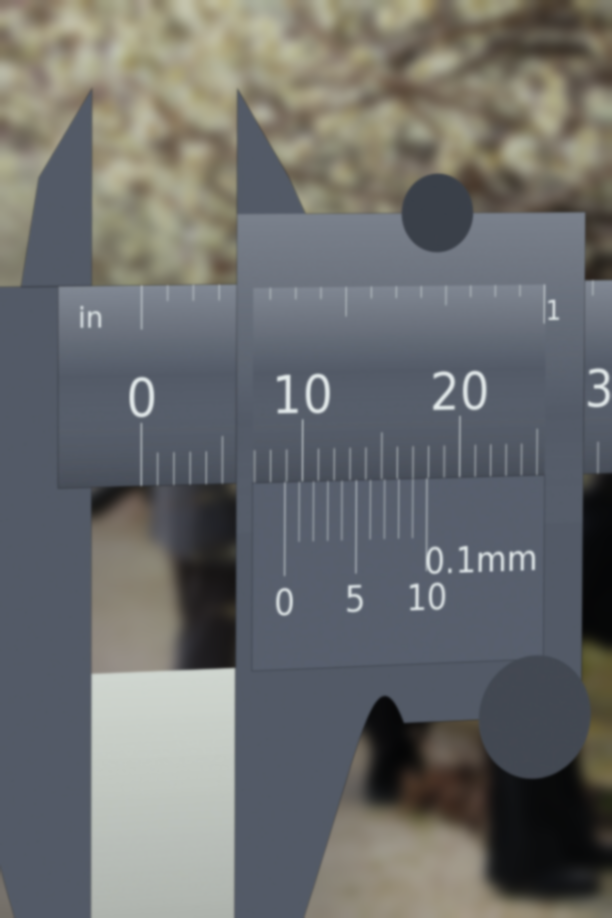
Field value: mm 8.9
